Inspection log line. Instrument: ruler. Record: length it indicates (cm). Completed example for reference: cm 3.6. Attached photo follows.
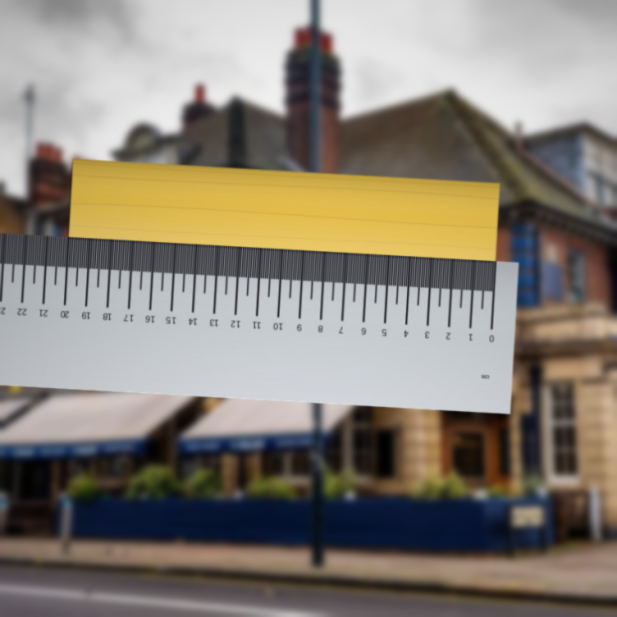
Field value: cm 20
